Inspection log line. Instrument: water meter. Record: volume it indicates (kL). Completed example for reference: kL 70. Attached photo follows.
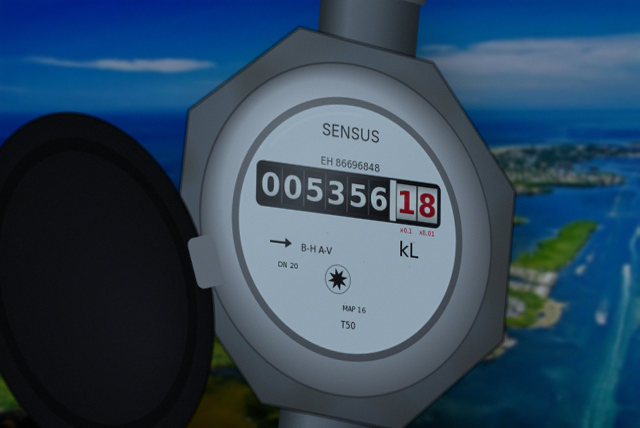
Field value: kL 5356.18
